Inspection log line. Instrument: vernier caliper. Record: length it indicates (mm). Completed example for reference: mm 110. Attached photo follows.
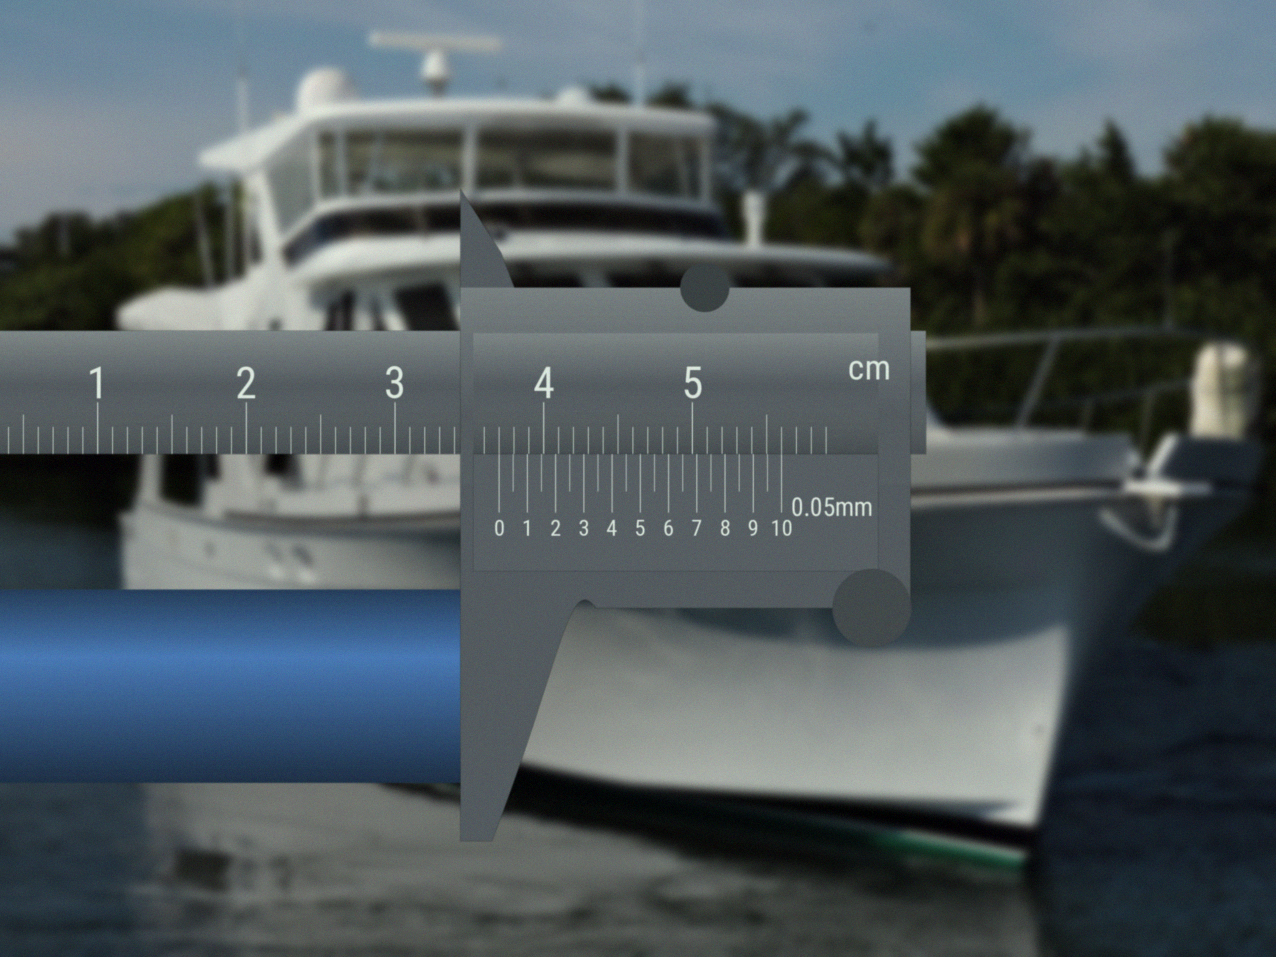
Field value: mm 37.0
